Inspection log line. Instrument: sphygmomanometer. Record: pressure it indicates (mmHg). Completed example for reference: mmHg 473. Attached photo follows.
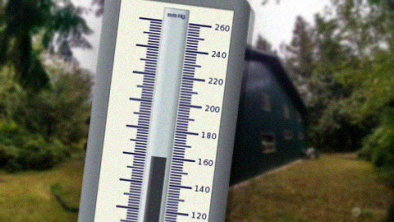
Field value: mmHg 160
